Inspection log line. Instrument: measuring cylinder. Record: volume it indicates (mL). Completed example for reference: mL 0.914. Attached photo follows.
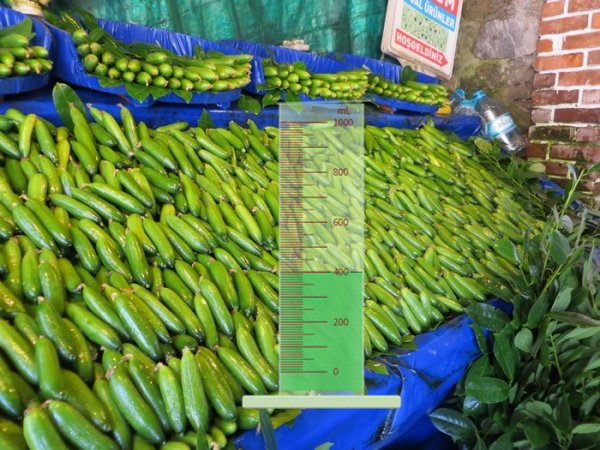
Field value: mL 400
